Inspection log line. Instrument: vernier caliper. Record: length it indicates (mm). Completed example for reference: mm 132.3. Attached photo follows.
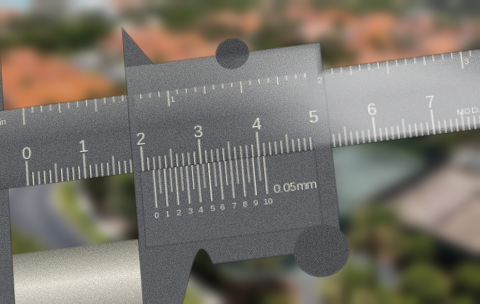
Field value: mm 21.8
